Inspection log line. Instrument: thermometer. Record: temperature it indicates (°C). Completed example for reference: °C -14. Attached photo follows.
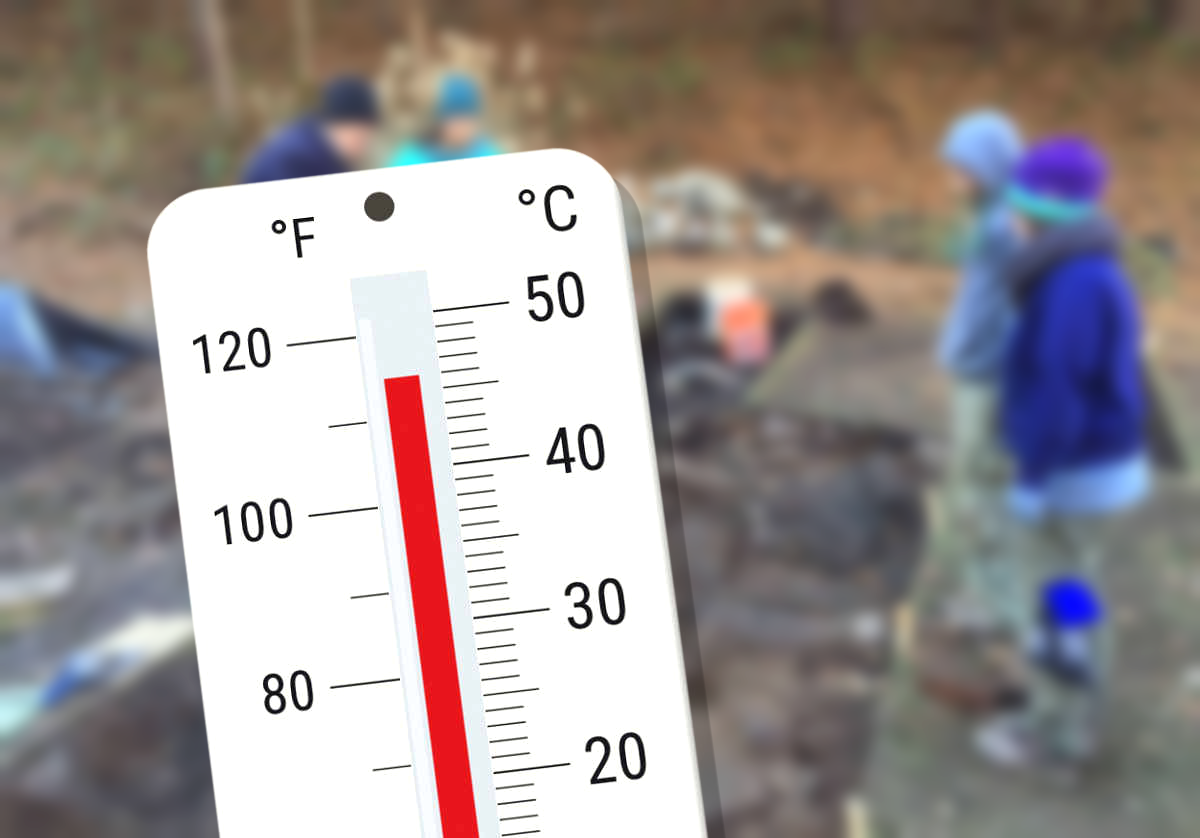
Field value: °C 46
